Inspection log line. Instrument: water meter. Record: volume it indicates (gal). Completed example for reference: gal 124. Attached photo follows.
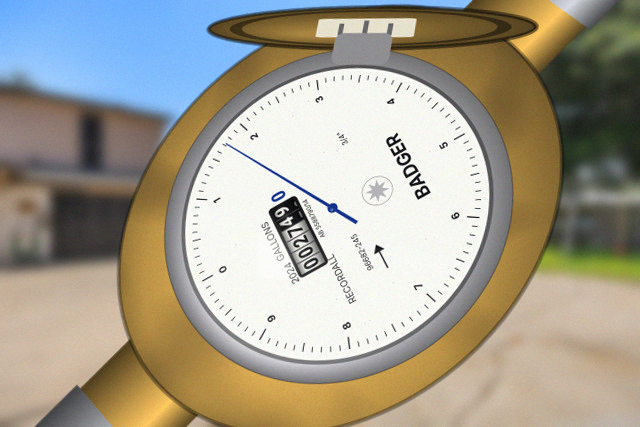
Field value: gal 27491.7
